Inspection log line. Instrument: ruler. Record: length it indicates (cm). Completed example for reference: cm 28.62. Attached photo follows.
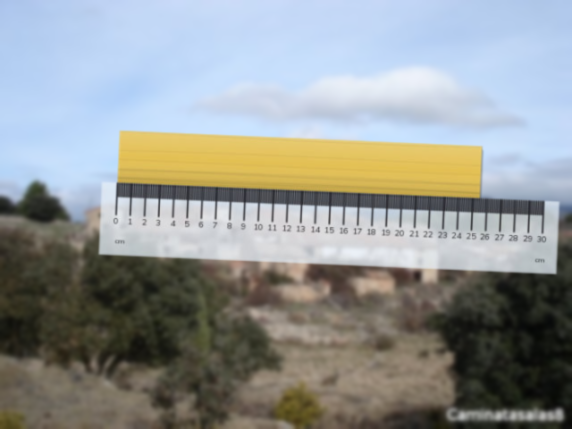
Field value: cm 25.5
